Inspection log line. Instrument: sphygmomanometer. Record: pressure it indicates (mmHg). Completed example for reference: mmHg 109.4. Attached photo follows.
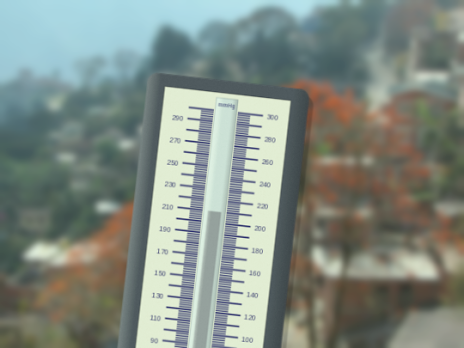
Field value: mmHg 210
